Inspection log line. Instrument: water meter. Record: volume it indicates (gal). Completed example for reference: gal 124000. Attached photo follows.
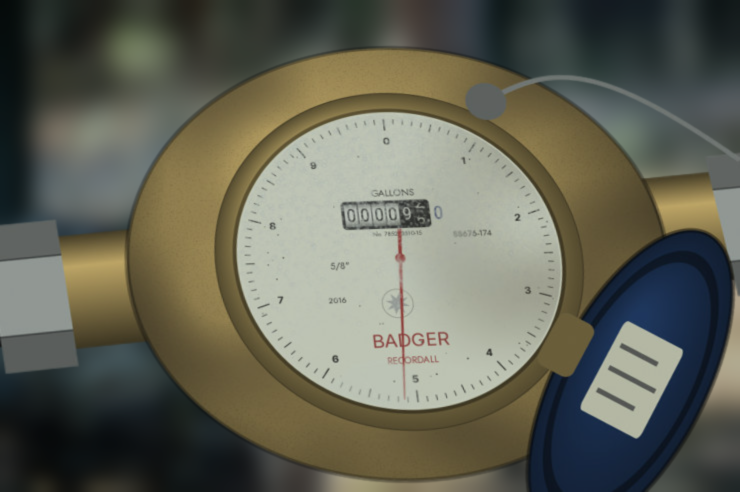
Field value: gal 925.1
